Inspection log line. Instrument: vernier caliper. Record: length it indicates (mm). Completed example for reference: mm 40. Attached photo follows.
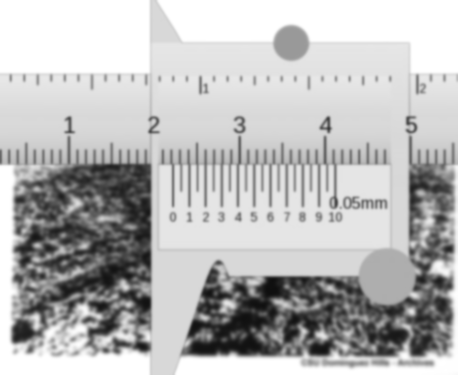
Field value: mm 22.2
